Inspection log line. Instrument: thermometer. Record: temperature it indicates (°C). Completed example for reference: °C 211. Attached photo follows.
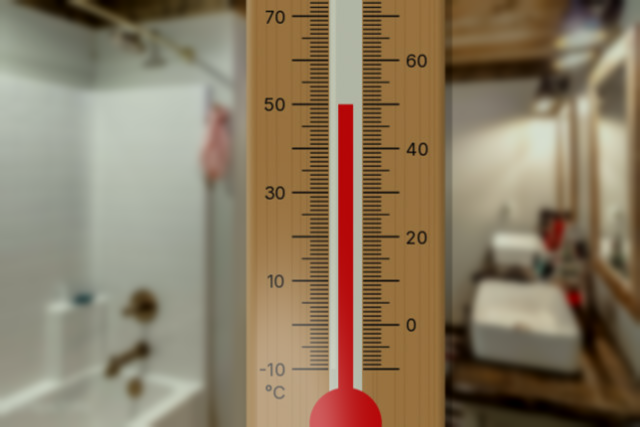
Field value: °C 50
